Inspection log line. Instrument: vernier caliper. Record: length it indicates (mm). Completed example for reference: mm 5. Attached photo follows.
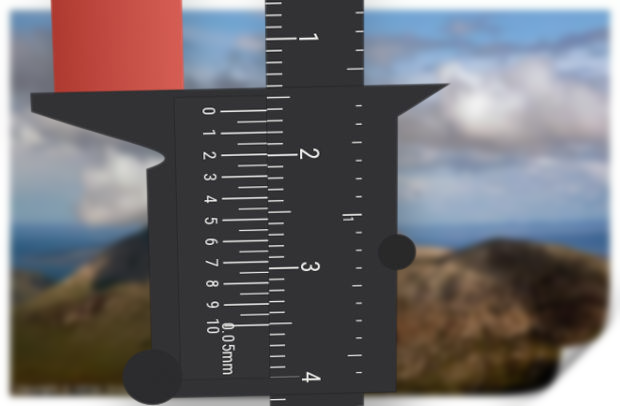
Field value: mm 16.1
